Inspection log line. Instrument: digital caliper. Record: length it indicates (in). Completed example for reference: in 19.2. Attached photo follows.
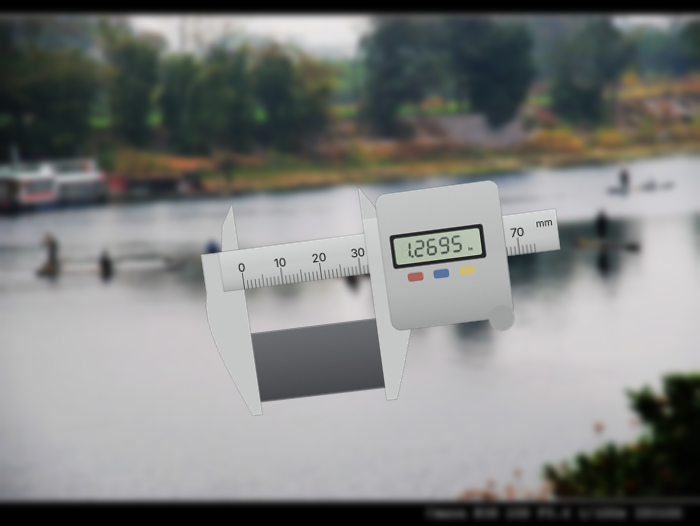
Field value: in 1.2695
